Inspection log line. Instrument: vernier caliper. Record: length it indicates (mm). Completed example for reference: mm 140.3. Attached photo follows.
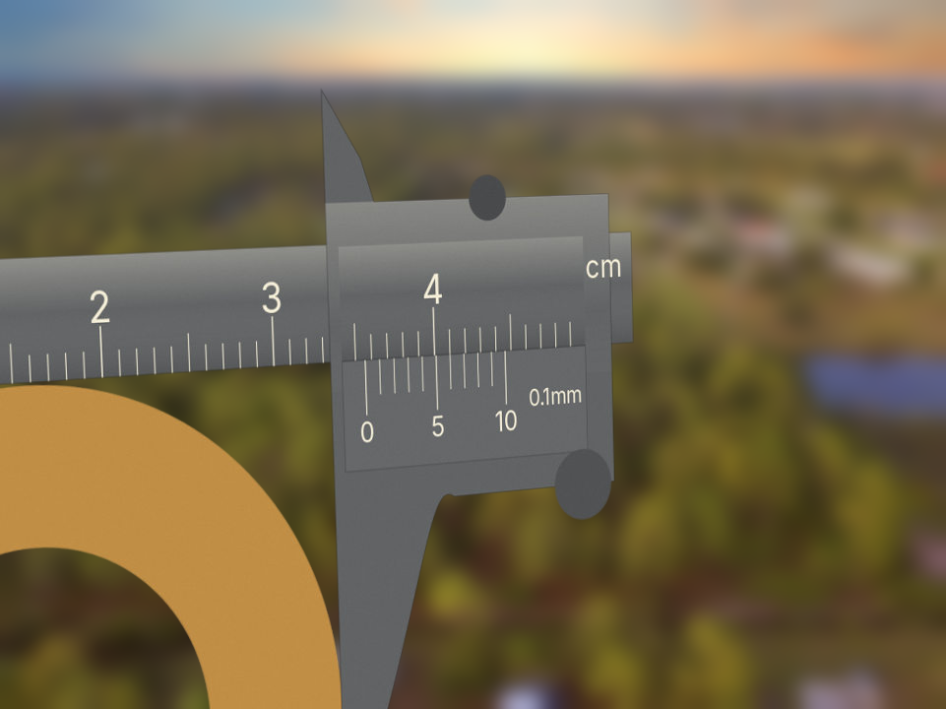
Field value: mm 35.6
